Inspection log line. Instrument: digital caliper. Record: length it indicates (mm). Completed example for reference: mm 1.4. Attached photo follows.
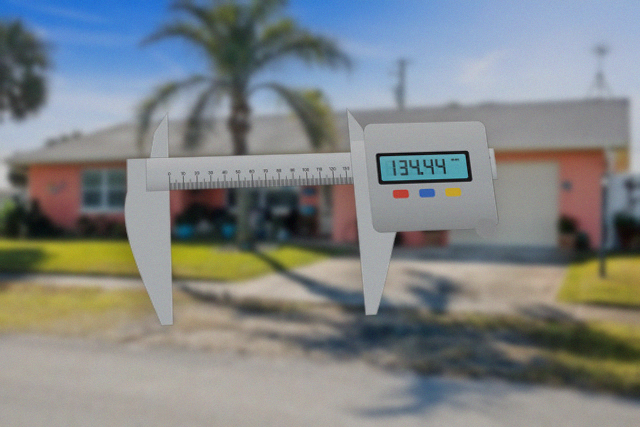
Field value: mm 134.44
